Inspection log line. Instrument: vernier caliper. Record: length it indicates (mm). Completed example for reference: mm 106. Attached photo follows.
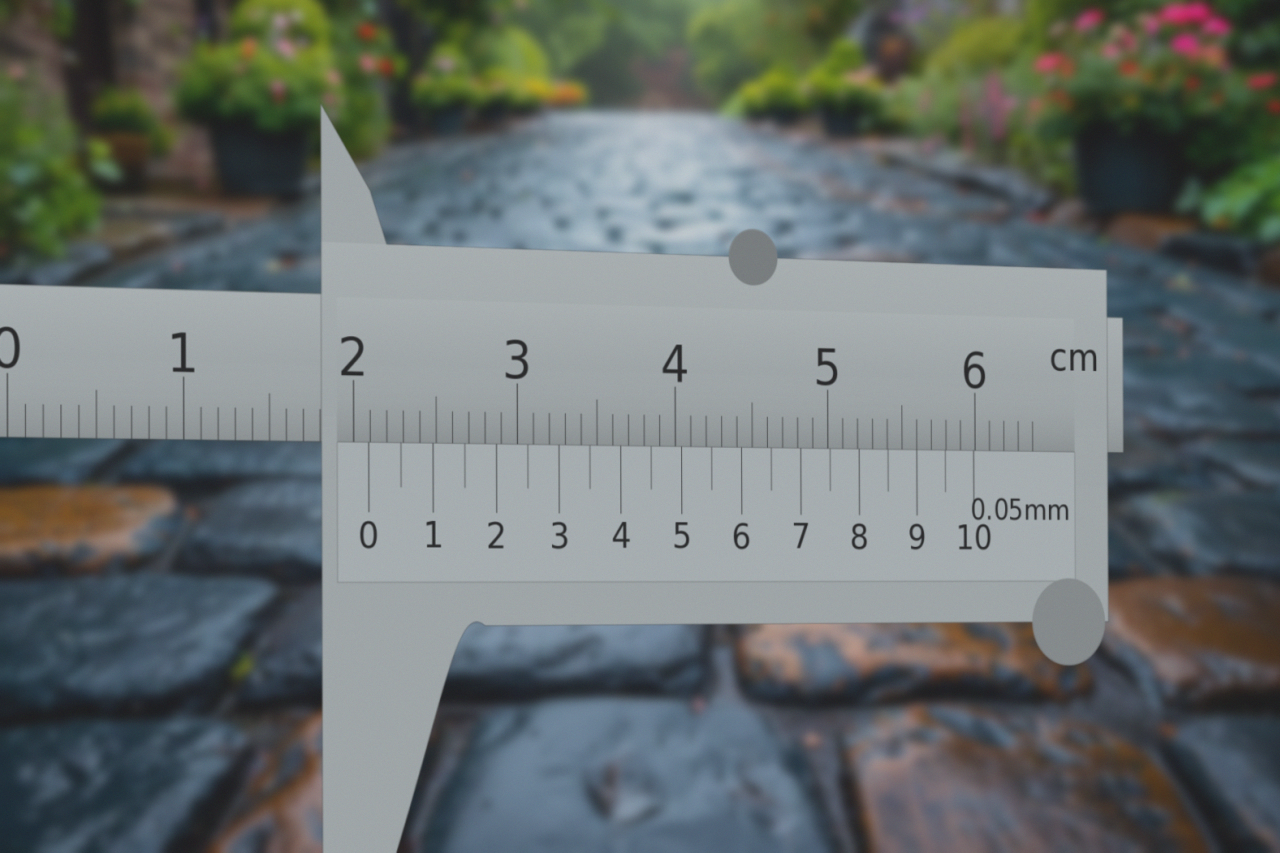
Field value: mm 20.9
